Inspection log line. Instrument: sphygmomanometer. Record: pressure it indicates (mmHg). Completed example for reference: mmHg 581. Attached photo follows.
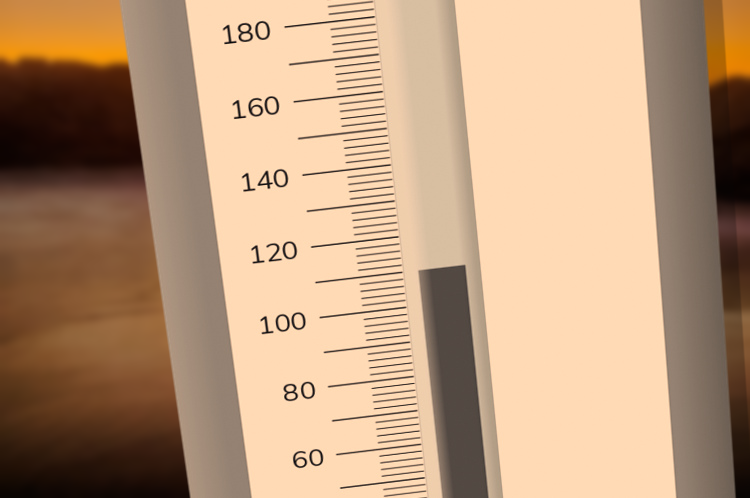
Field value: mmHg 110
